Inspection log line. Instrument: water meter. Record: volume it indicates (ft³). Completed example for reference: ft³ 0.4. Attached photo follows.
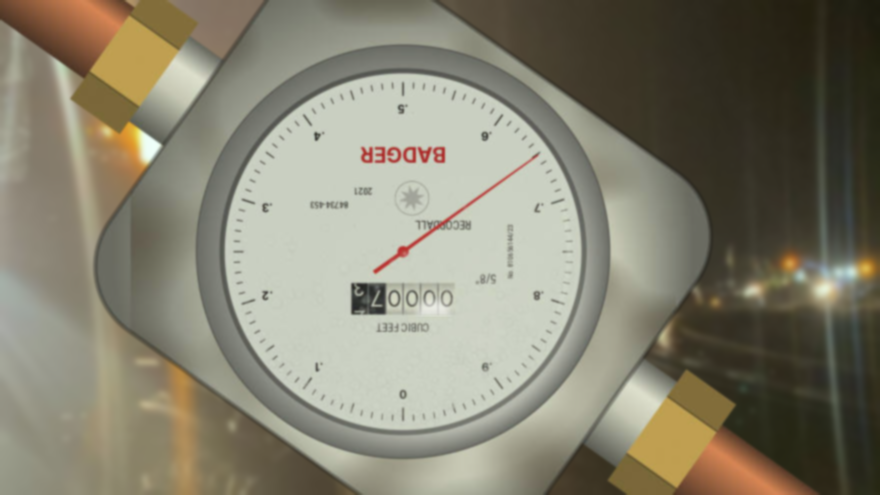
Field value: ft³ 72.65
